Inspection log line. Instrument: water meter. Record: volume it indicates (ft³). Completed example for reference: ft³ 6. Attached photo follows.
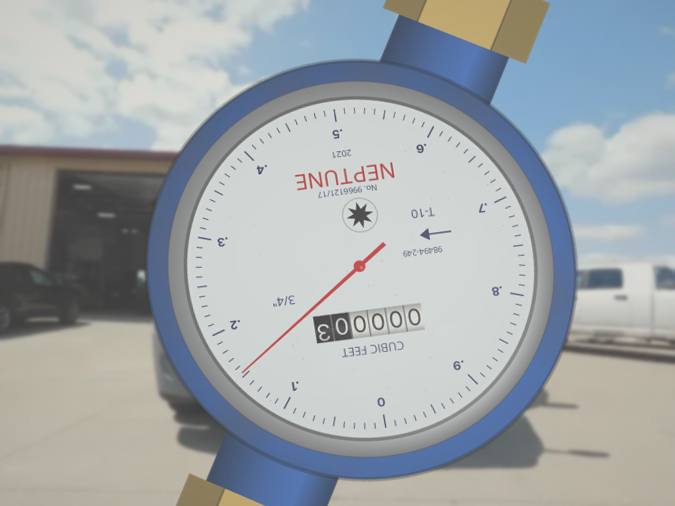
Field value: ft³ 3.15
